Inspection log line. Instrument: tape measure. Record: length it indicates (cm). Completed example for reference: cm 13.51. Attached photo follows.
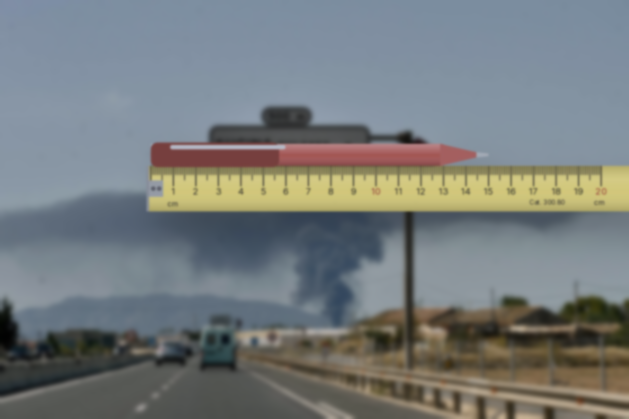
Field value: cm 15
